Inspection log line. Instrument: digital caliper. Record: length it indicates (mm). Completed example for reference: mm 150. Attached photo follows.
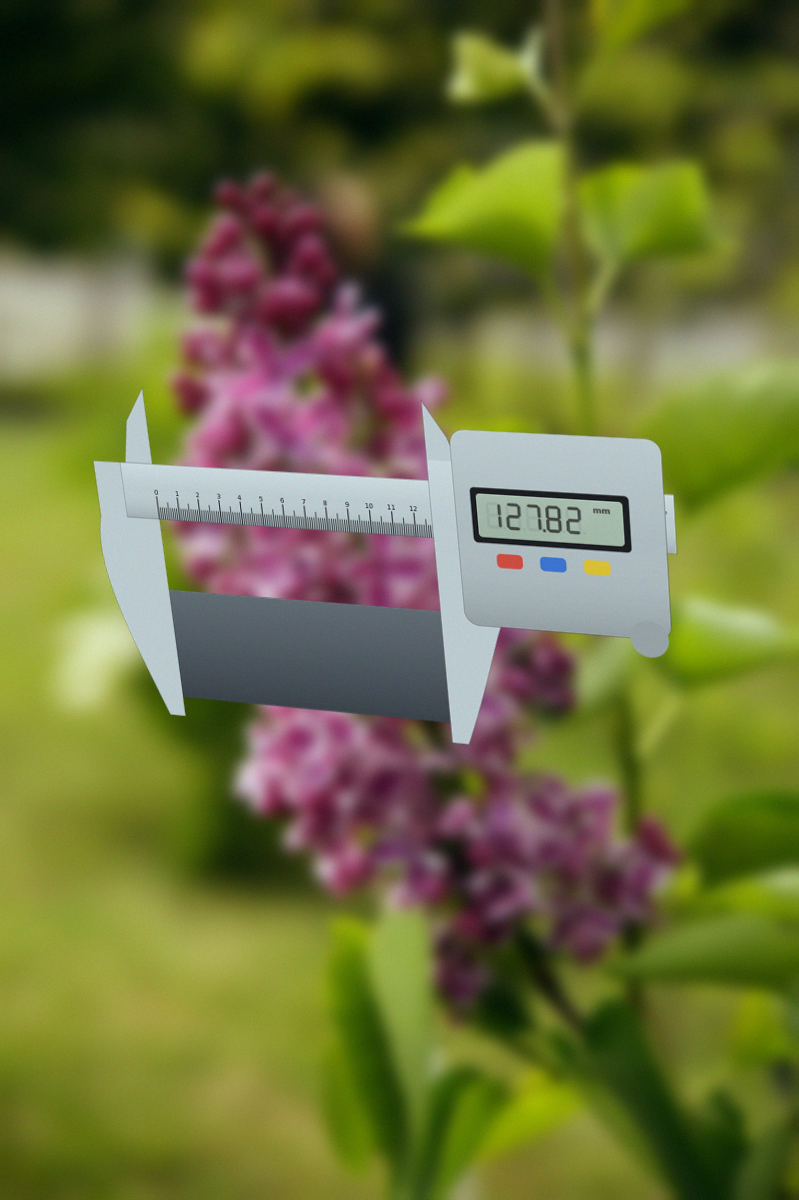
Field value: mm 127.82
